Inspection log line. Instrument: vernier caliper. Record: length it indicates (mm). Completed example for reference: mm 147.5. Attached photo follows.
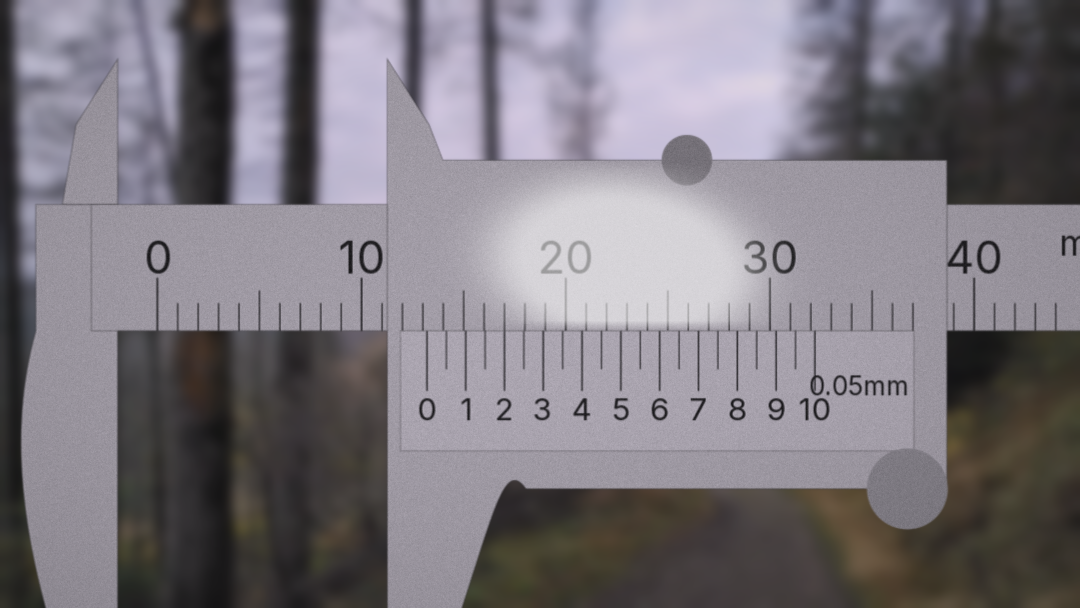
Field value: mm 13.2
